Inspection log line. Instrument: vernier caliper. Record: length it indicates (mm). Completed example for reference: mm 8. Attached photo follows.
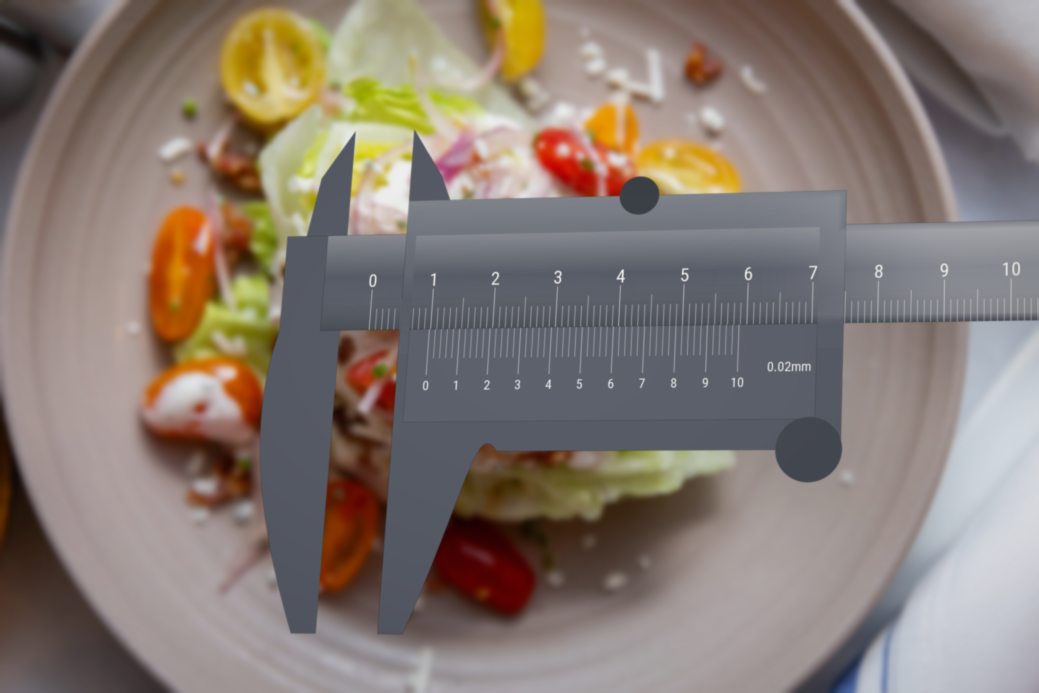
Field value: mm 9.8
